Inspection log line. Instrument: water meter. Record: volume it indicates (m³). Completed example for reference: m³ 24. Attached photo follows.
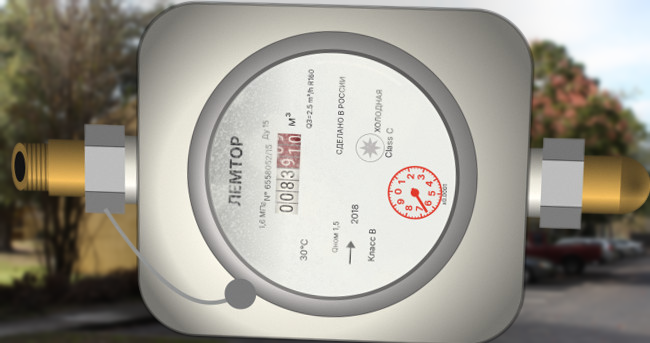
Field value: m³ 83.9096
